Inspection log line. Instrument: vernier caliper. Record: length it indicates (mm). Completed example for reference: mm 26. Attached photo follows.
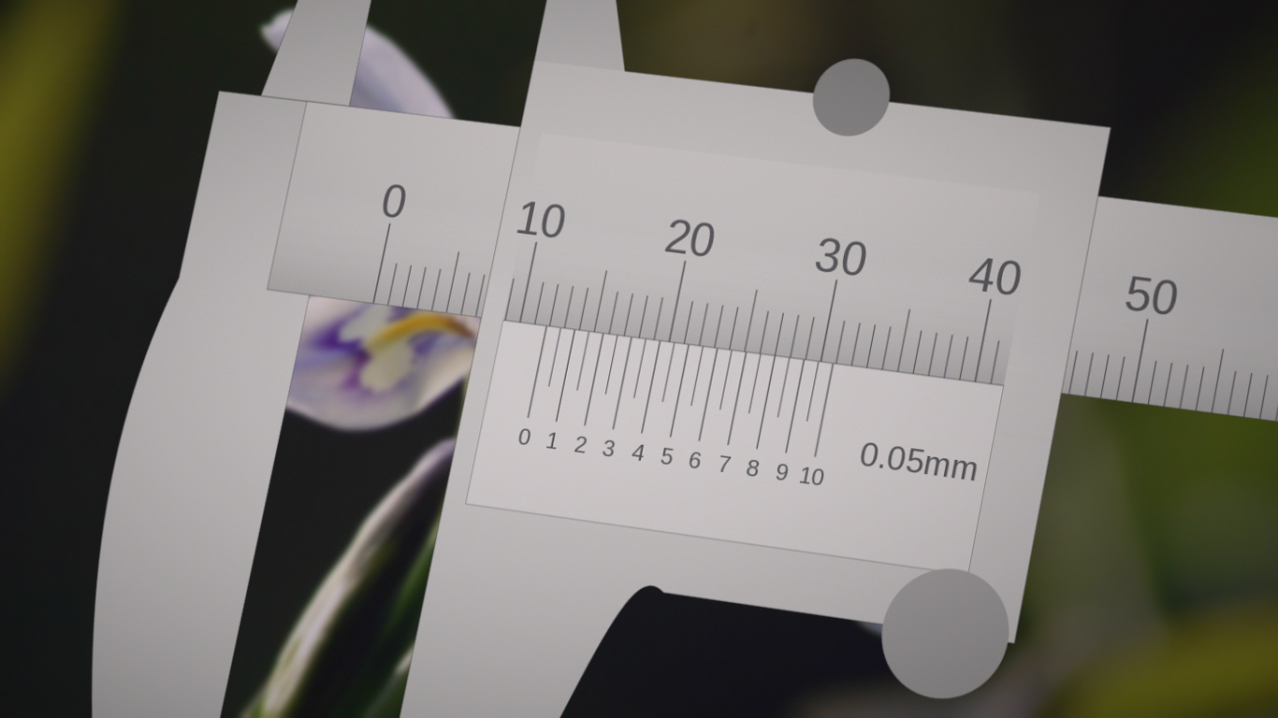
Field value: mm 11.8
